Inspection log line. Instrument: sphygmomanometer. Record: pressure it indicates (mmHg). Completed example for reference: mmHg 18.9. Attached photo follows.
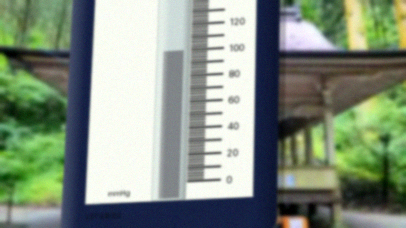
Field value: mmHg 100
